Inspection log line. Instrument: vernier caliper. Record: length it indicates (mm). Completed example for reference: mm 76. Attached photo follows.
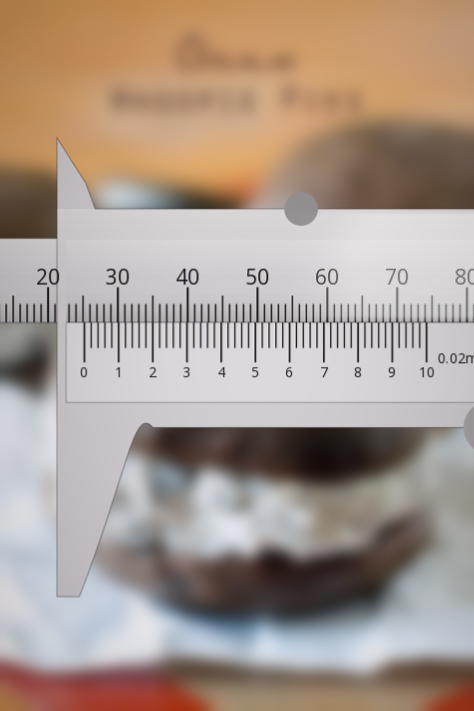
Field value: mm 25.2
